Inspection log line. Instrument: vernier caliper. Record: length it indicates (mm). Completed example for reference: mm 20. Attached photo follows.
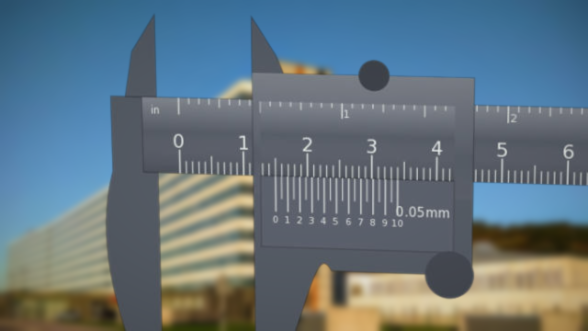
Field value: mm 15.0
